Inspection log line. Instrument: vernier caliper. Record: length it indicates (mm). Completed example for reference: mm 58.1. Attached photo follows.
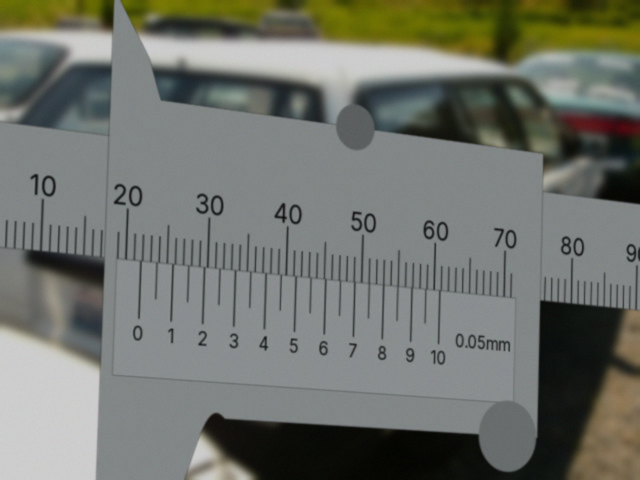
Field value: mm 21.8
